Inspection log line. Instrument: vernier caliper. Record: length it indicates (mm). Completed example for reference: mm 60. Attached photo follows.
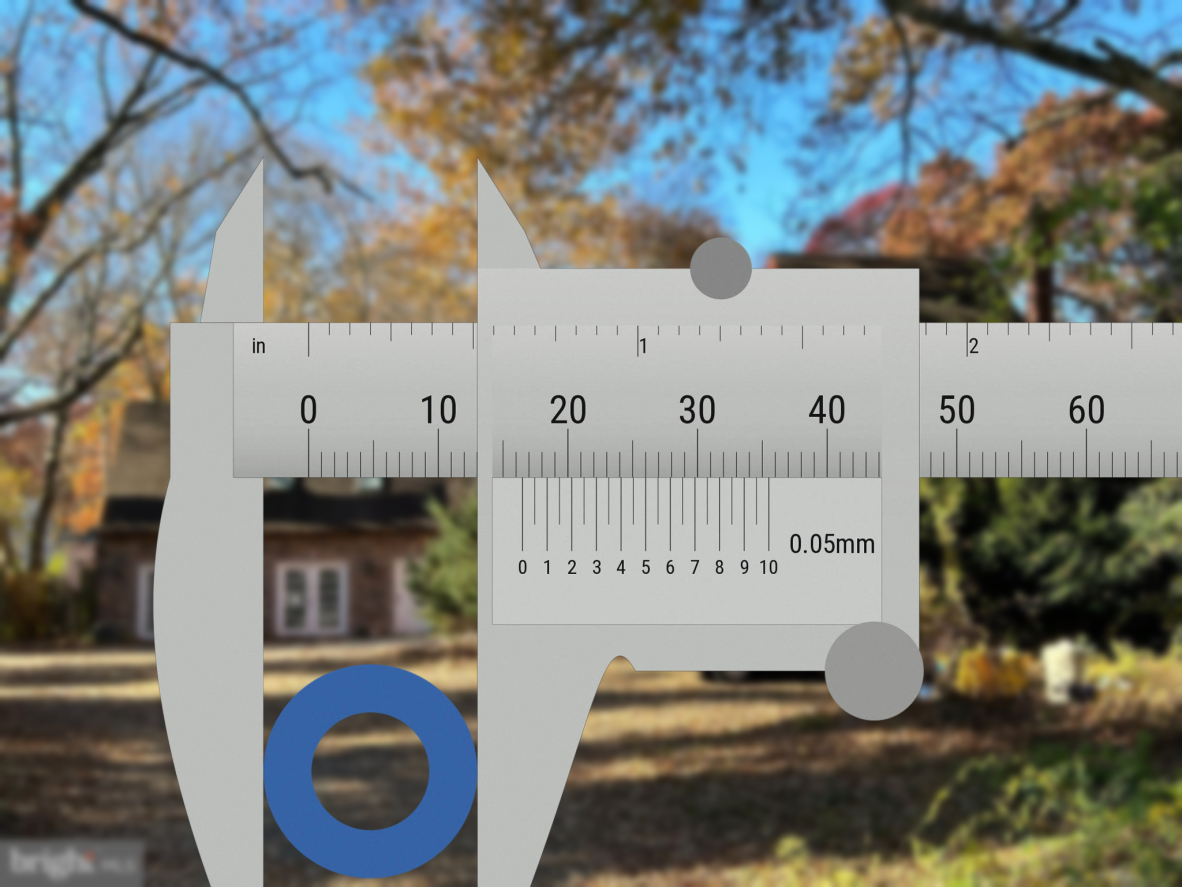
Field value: mm 16.5
